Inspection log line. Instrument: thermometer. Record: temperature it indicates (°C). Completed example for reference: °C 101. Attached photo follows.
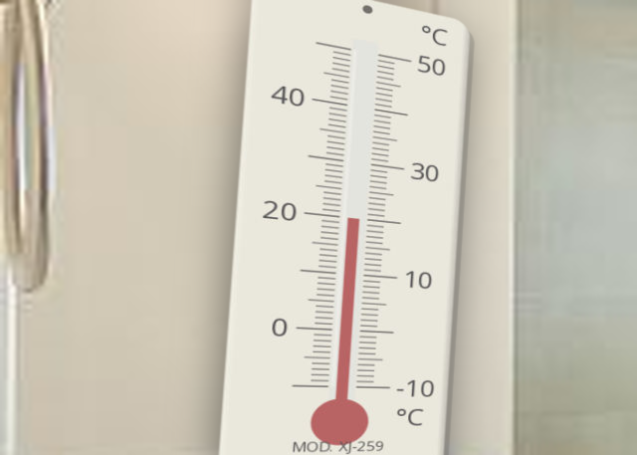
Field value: °C 20
